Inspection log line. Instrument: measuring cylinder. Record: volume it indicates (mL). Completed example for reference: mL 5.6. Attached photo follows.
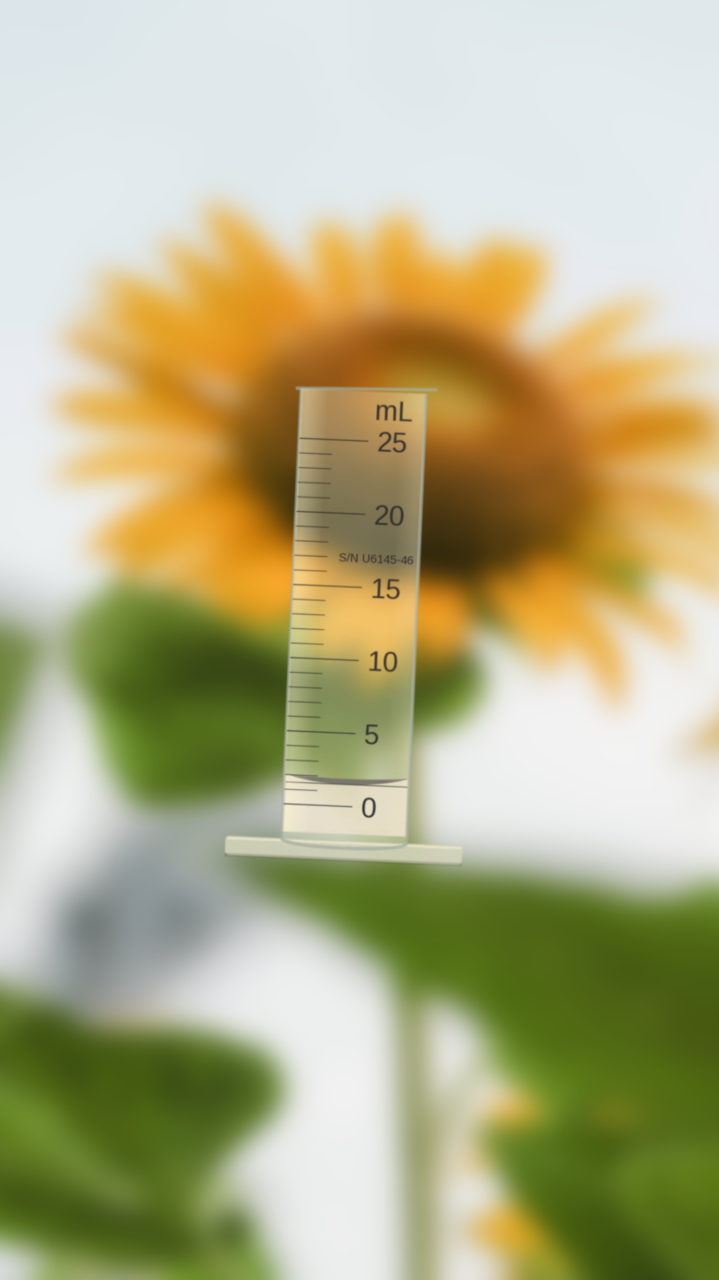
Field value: mL 1.5
